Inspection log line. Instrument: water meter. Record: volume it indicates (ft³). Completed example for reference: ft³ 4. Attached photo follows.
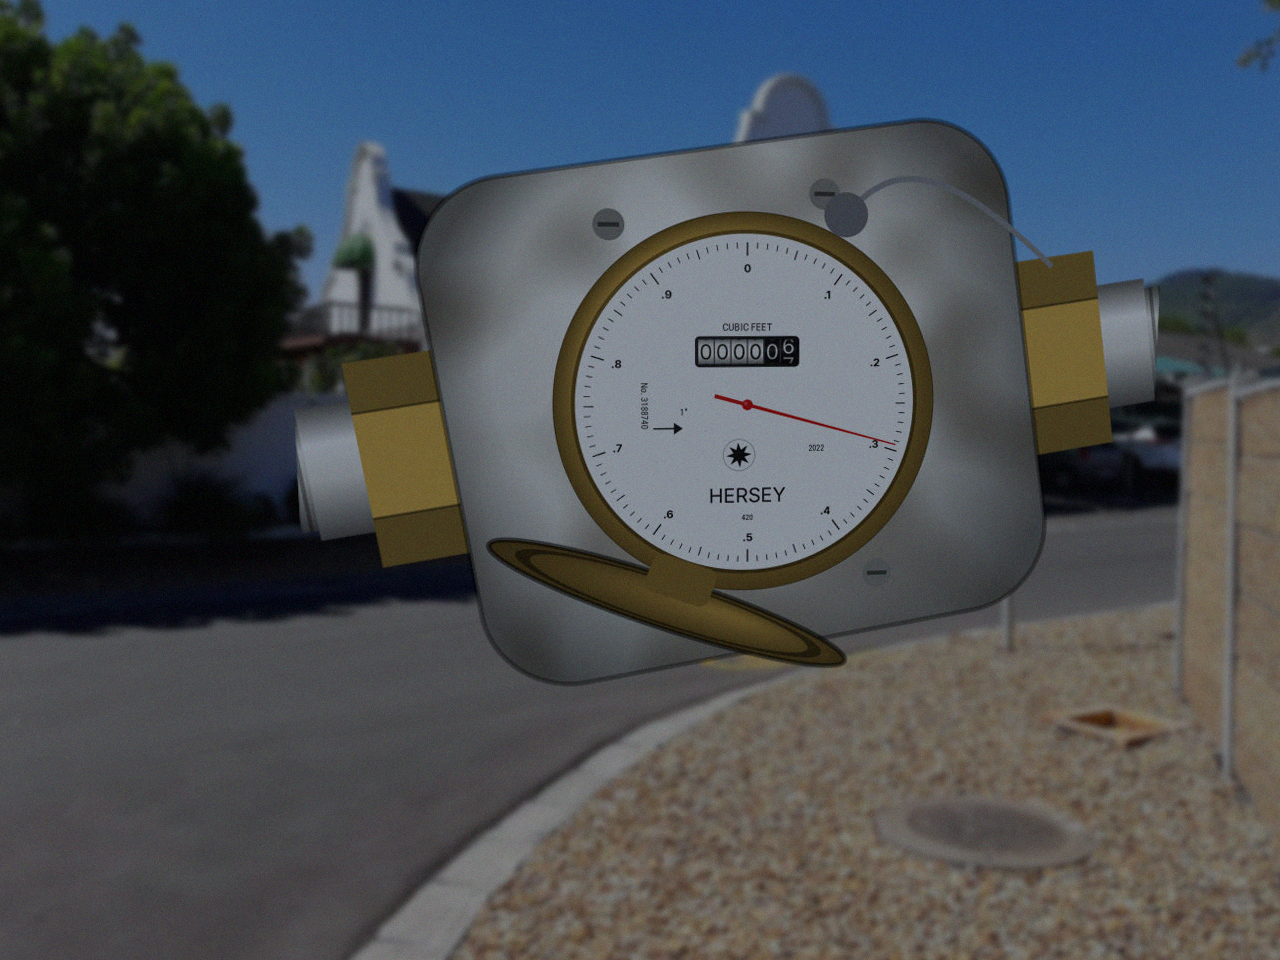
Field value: ft³ 6.29
